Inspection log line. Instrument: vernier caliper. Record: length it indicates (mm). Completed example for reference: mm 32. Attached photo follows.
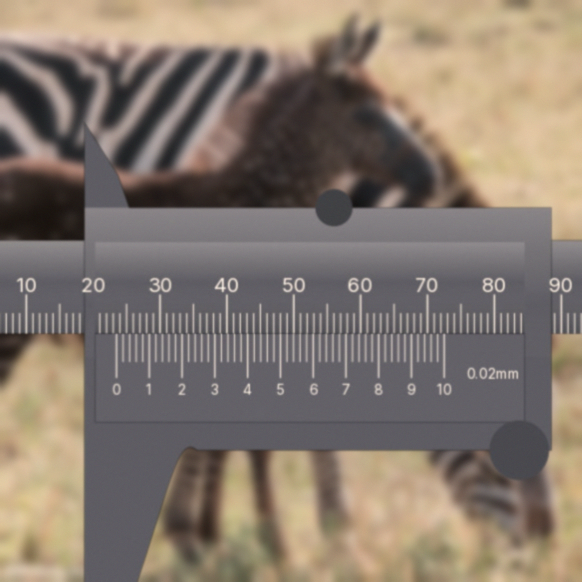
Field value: mm 23.5
